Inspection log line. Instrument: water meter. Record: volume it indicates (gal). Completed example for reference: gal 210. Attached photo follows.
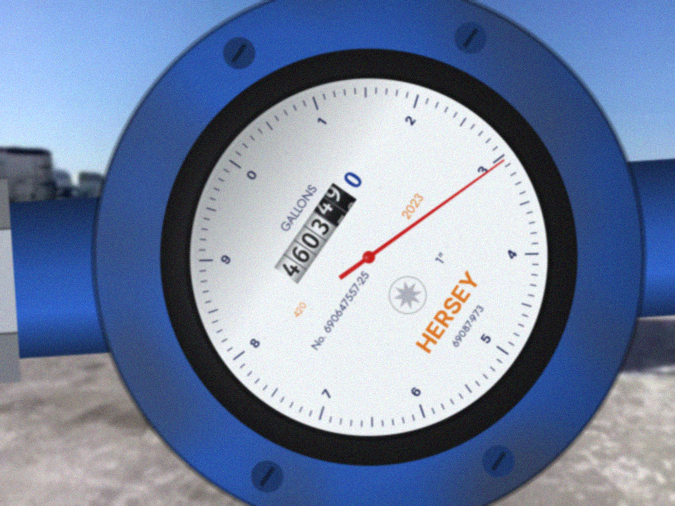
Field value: gal 4603493.0
